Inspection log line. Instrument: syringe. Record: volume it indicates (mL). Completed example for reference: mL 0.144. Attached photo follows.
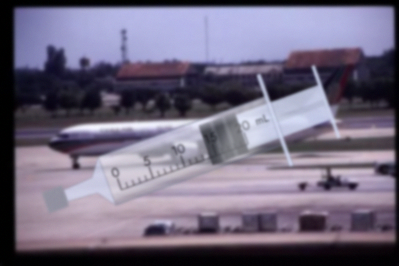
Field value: mL 14
